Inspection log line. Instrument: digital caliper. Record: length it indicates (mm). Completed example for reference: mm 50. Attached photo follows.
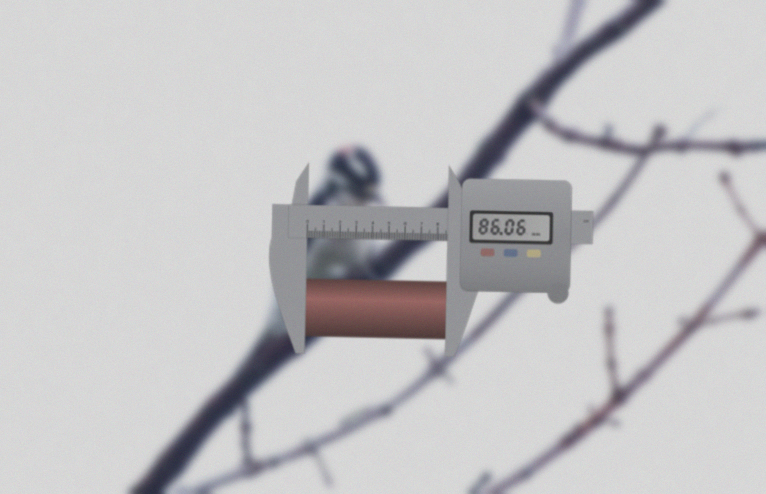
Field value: mm 86.06
